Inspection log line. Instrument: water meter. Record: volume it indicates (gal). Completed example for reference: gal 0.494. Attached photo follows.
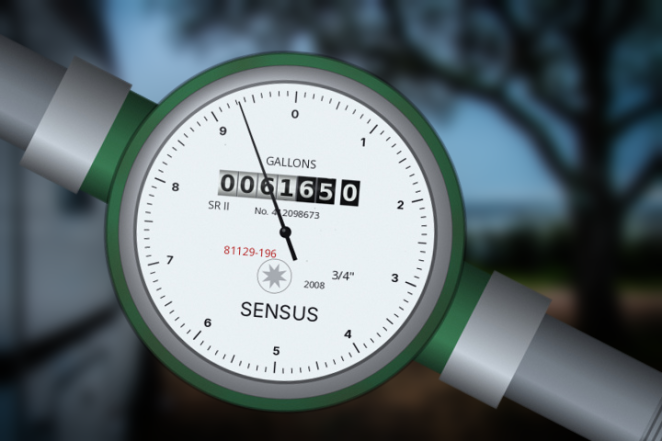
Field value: gal 61649.3
